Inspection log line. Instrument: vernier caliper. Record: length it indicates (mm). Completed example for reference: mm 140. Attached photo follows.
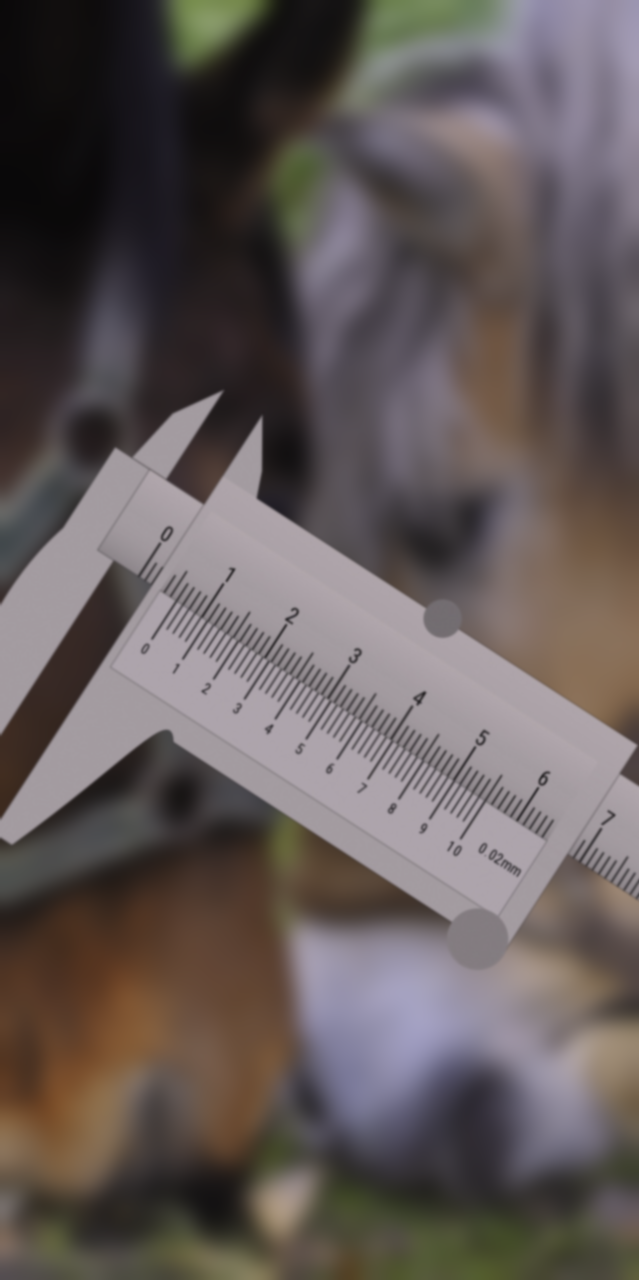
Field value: mm 6.0
